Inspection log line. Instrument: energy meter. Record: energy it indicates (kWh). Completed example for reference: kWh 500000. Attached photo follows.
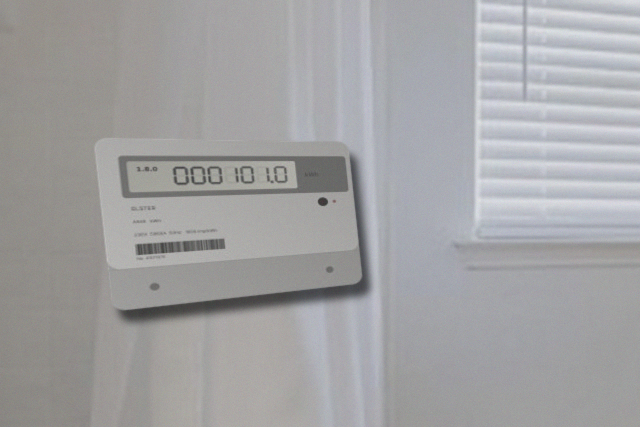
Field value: kWh 101.0
